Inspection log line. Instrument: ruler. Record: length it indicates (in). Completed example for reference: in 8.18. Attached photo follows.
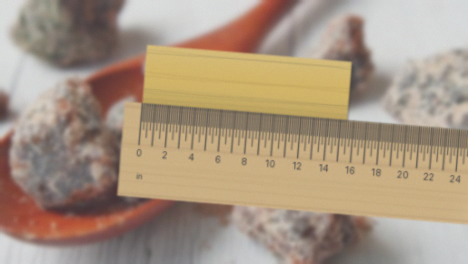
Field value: in 15.5
